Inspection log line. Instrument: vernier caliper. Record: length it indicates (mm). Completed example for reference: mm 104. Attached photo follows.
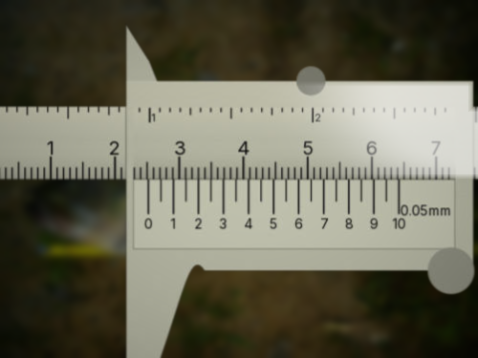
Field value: mm 25.2
